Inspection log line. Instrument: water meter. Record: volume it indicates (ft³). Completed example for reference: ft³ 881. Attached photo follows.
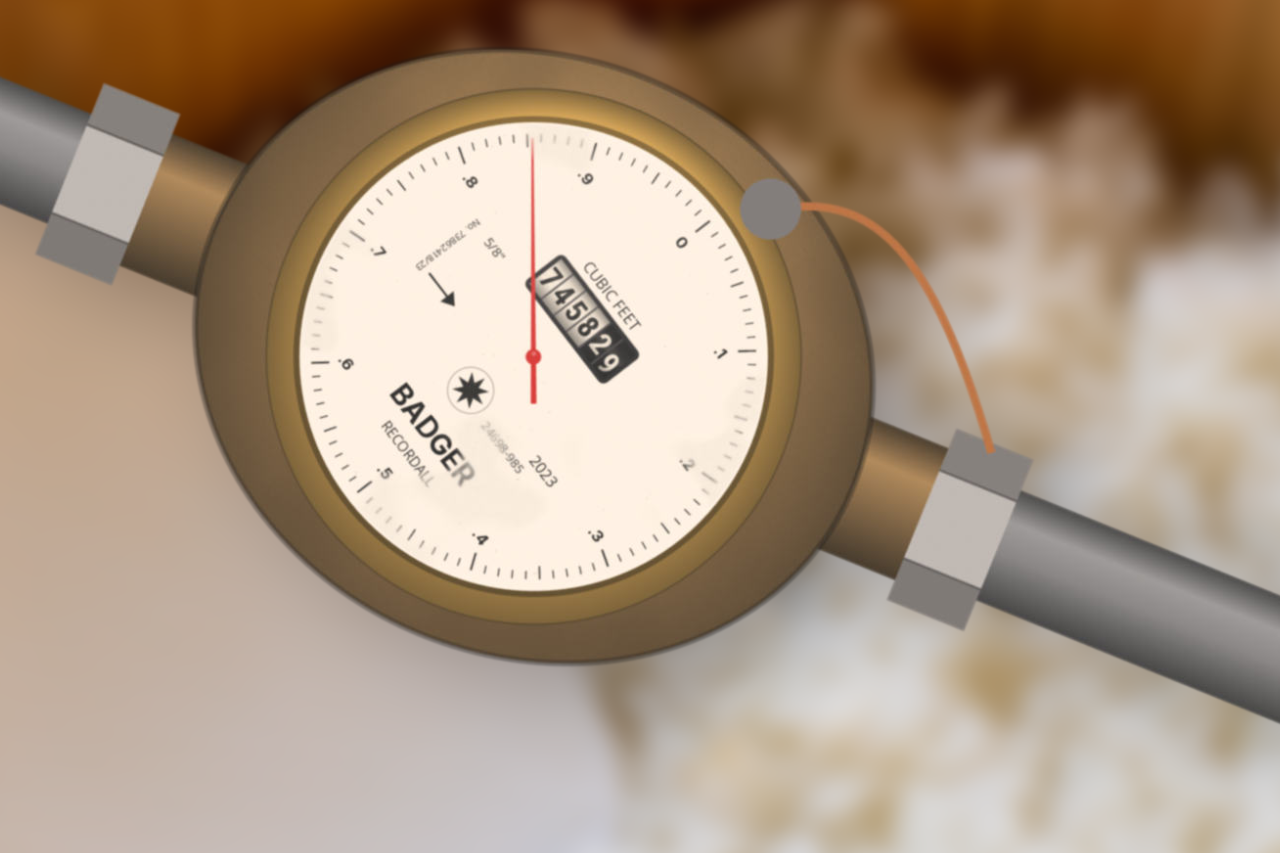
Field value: ft³ 745828.85
